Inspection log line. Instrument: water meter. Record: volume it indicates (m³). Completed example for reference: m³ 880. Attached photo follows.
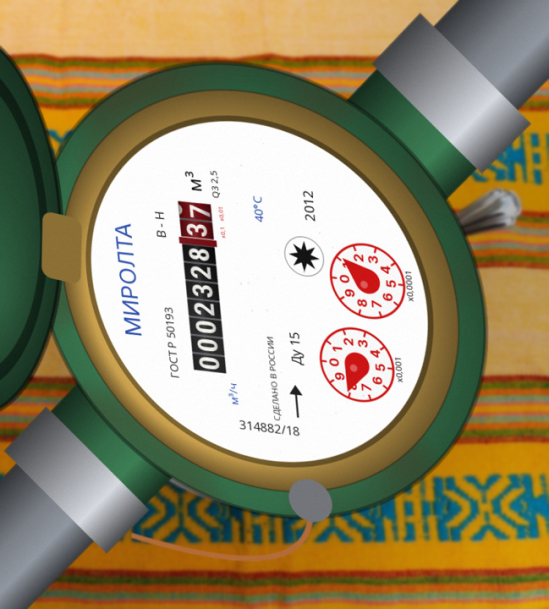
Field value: m³ 2328.3681
